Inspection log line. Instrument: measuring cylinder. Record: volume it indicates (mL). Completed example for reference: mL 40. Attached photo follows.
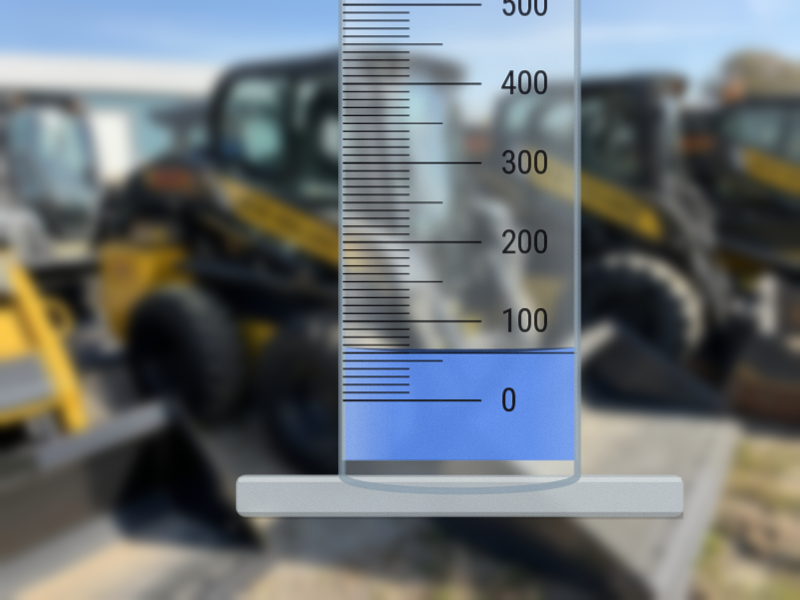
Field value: mL 60
